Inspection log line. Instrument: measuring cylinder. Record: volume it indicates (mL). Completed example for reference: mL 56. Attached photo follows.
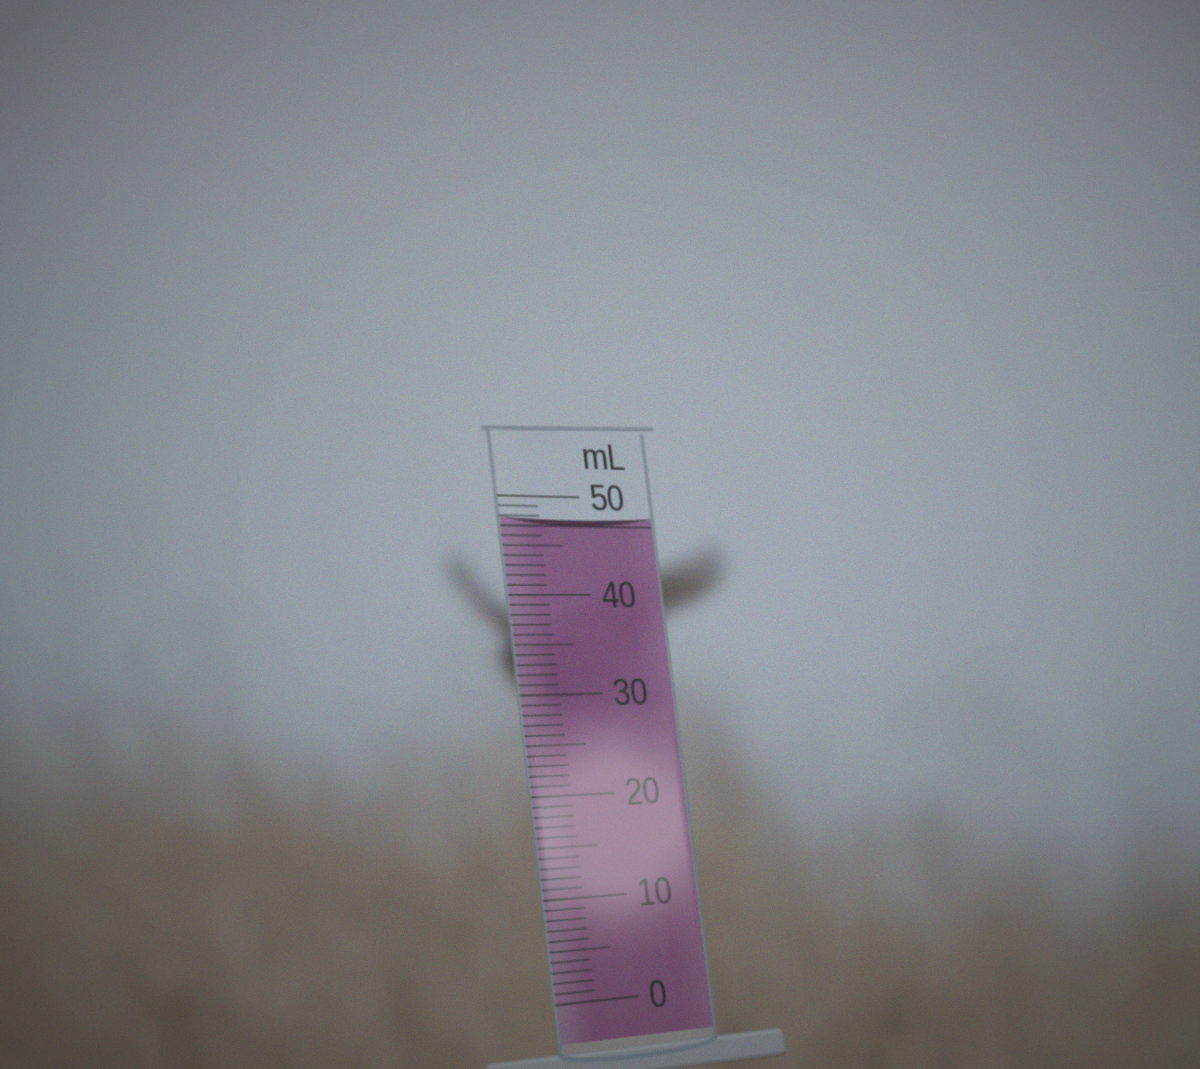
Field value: mL 47
